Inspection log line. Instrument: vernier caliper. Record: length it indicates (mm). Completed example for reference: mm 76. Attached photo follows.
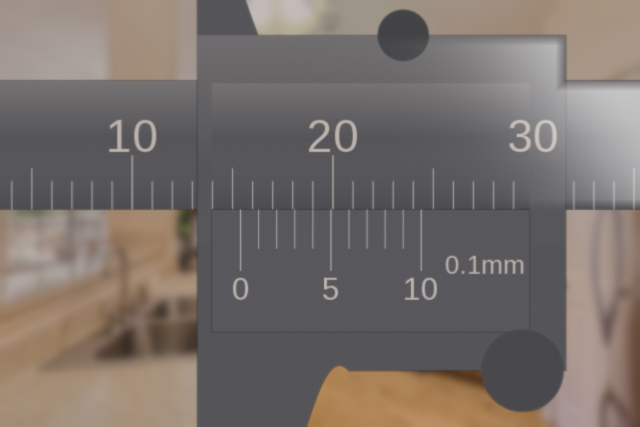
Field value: mm 15.4
